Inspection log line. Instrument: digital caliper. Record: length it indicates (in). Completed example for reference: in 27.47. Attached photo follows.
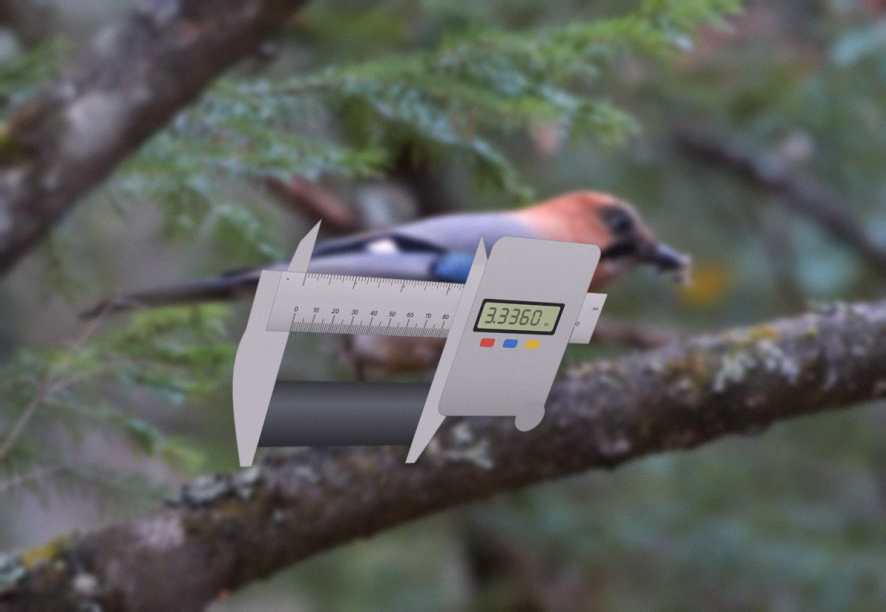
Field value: in 3.3360
